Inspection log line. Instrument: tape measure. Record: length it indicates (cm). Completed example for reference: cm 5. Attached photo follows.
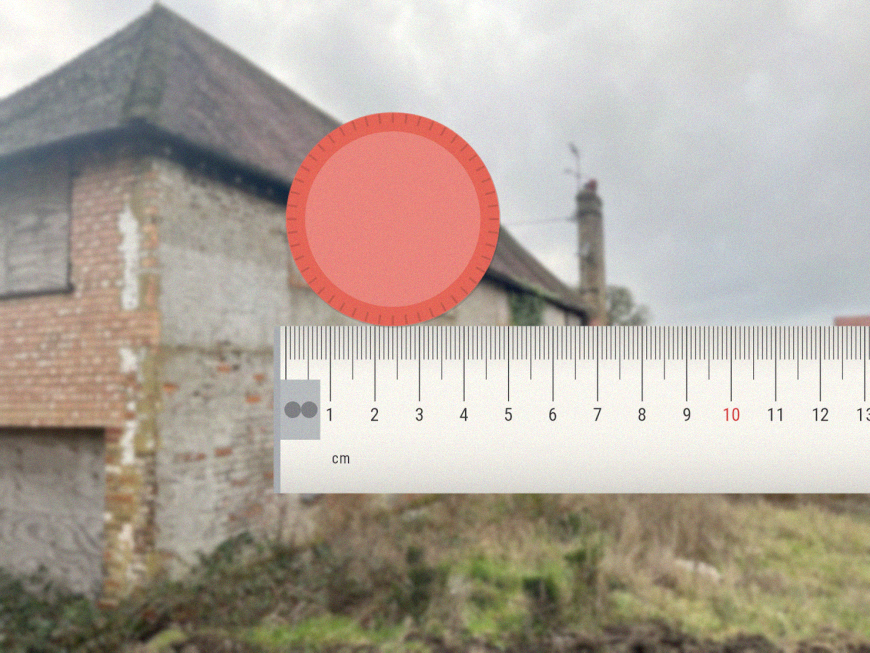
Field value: cm 4.8
